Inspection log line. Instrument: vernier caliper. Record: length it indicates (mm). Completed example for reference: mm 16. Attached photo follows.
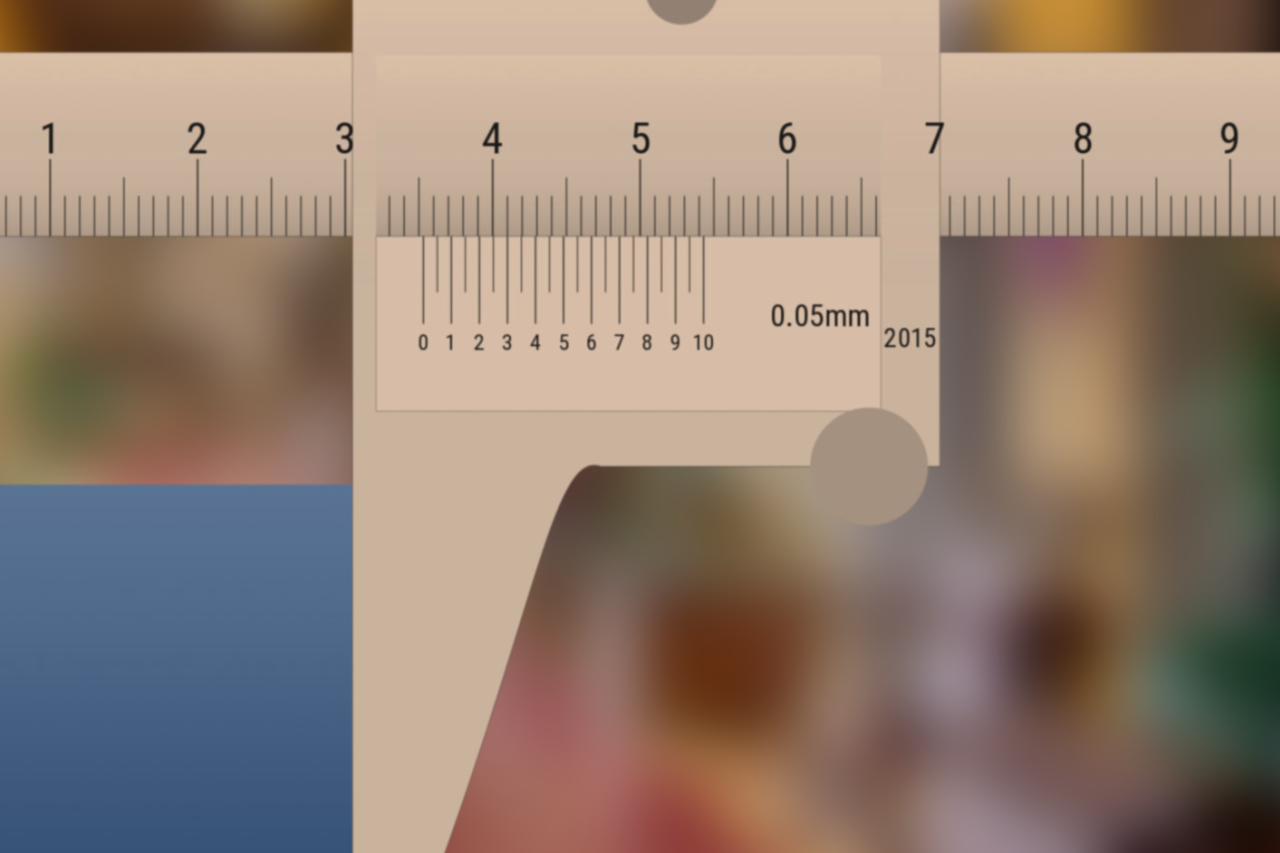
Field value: mm 35.3
